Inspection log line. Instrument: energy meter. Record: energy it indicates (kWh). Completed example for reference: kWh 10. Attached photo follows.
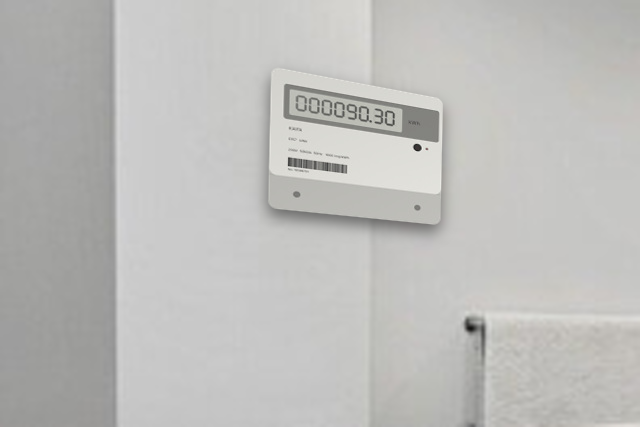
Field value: kWh 90.30
